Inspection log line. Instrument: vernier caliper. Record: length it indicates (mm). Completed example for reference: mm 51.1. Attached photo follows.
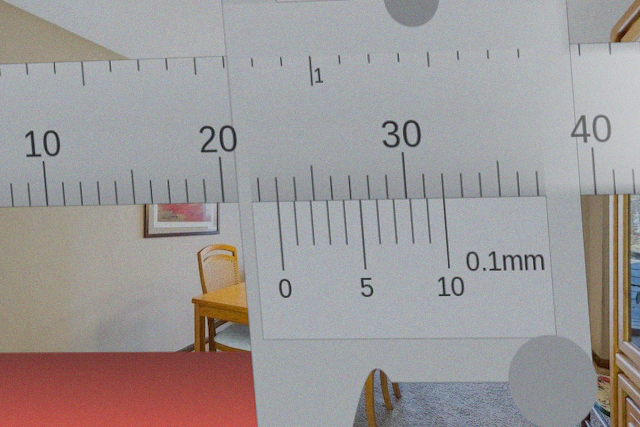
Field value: mm 23.0
